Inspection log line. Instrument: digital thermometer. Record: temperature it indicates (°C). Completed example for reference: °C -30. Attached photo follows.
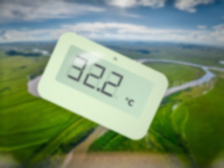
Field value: °C 32.2
